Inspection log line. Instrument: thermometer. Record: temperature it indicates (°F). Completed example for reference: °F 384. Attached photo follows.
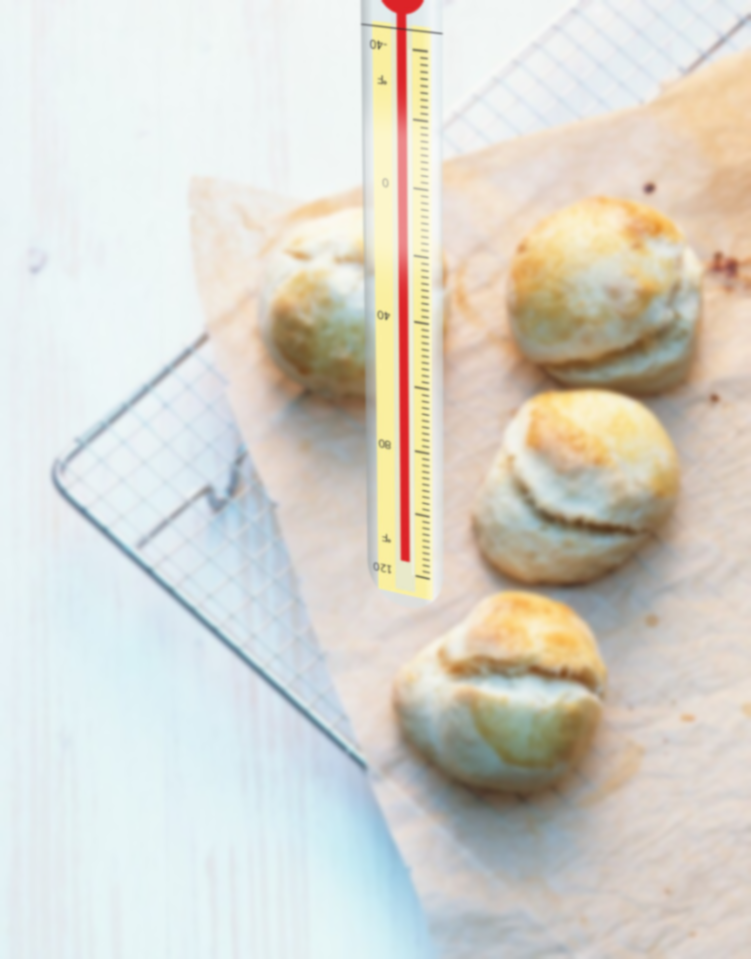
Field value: °F 116
